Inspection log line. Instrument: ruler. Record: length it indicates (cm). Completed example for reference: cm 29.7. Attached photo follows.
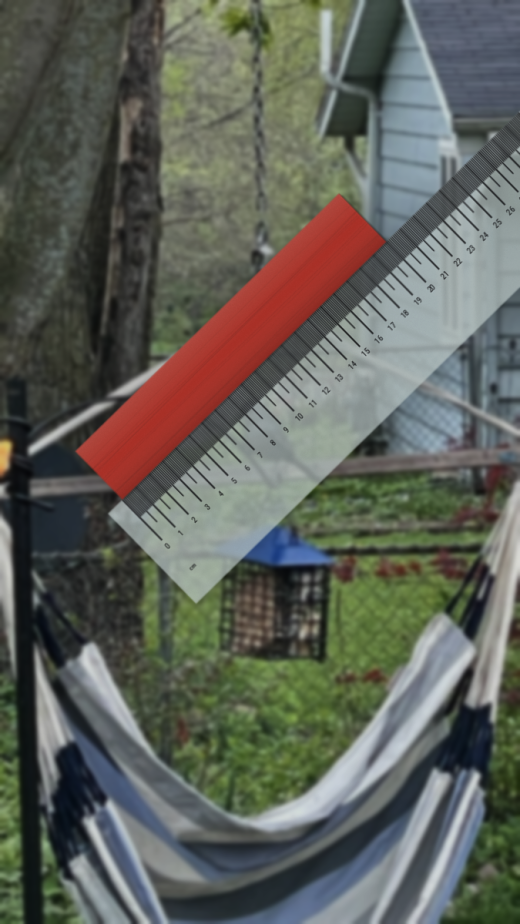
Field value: cm 20
